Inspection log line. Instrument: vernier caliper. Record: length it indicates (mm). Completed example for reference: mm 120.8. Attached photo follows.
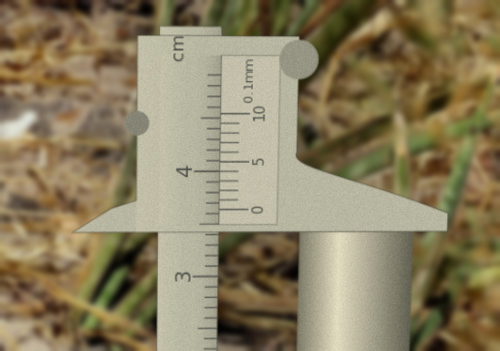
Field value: mm 36.4
